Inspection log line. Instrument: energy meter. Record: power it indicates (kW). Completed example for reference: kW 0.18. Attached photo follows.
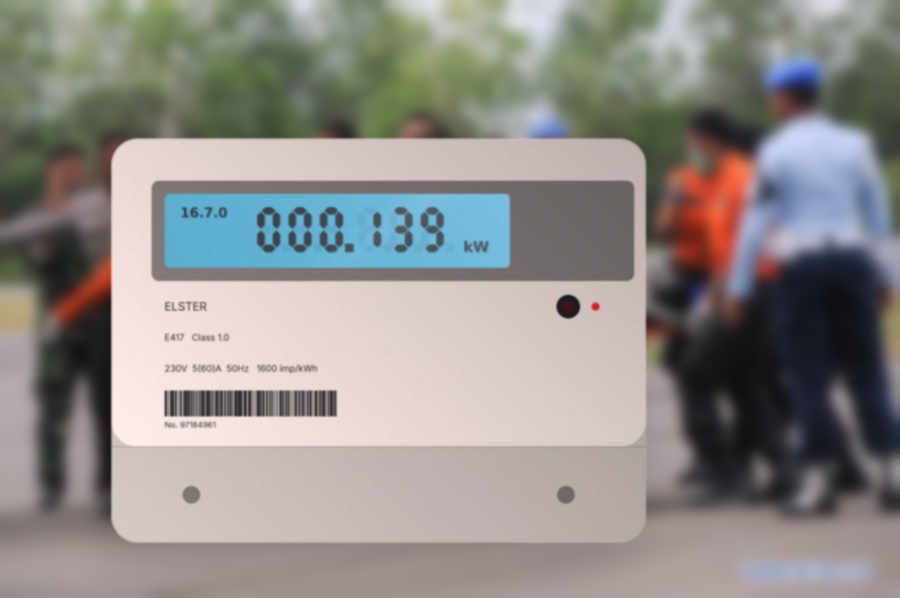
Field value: kW 0.139
